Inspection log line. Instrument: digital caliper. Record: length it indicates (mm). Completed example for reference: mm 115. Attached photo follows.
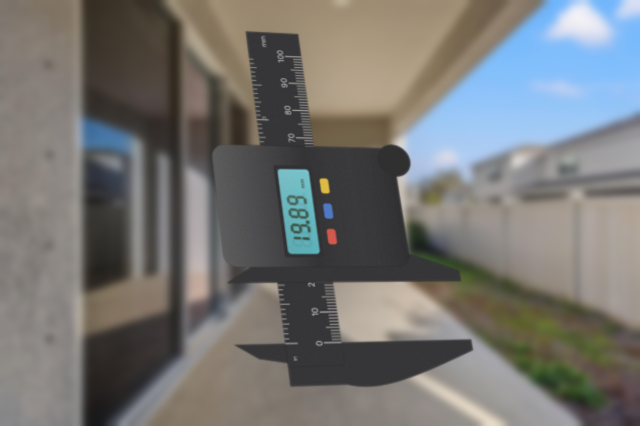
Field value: mm 19.89
